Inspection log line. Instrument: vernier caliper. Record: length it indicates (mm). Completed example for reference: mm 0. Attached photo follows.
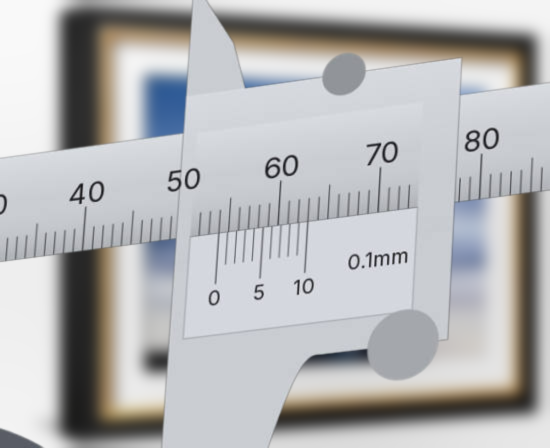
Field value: mm 54.0
